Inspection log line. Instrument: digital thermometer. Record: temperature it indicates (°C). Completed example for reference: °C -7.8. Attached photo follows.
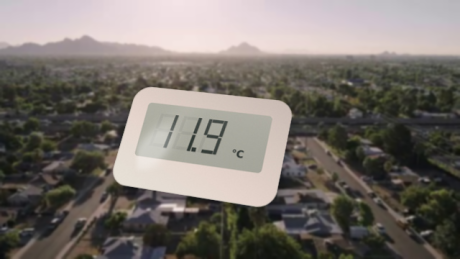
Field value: °C 11.9
